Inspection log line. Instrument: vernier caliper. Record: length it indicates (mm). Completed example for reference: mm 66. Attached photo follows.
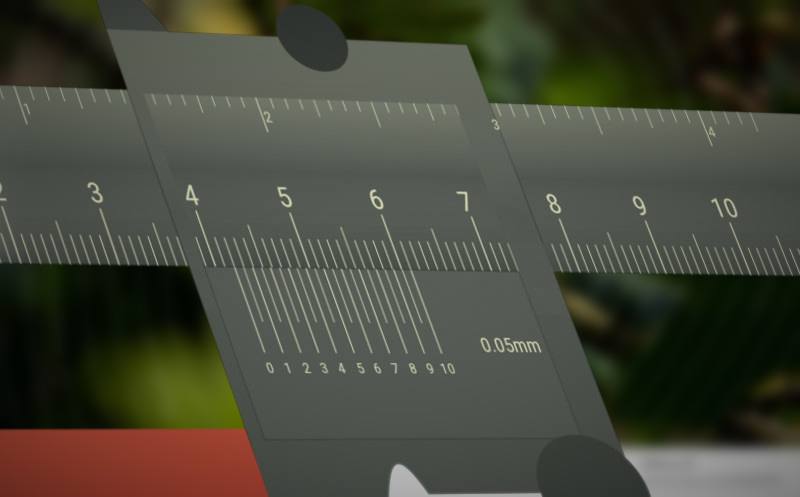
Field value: mm 42.0
